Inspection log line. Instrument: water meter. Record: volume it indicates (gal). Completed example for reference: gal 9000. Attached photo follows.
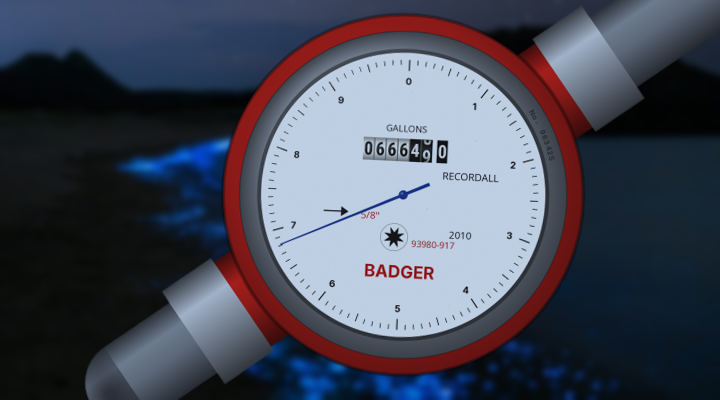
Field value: gal 666486.8
